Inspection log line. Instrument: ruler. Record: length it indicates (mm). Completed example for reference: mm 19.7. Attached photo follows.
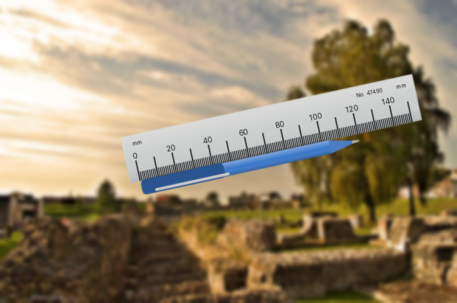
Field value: mm 120
